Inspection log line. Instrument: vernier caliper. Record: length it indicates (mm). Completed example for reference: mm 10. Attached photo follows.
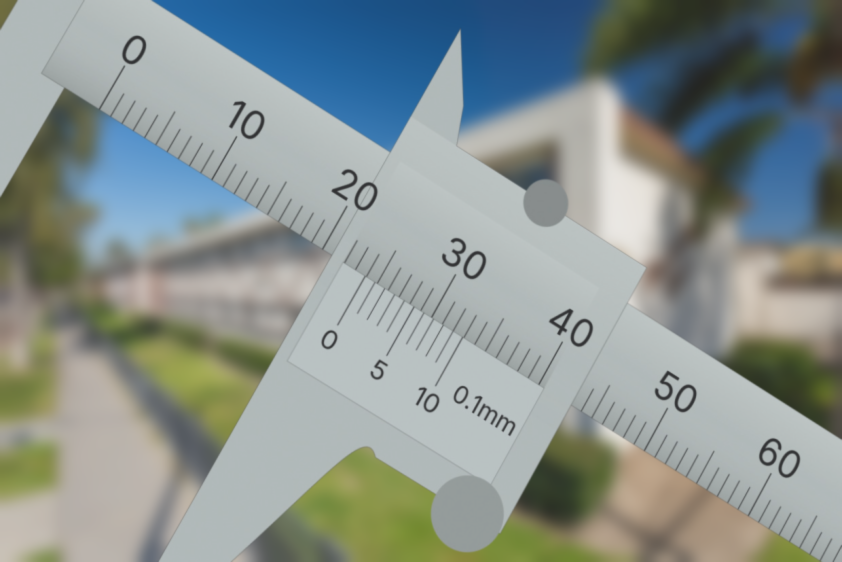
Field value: mm 23.9
